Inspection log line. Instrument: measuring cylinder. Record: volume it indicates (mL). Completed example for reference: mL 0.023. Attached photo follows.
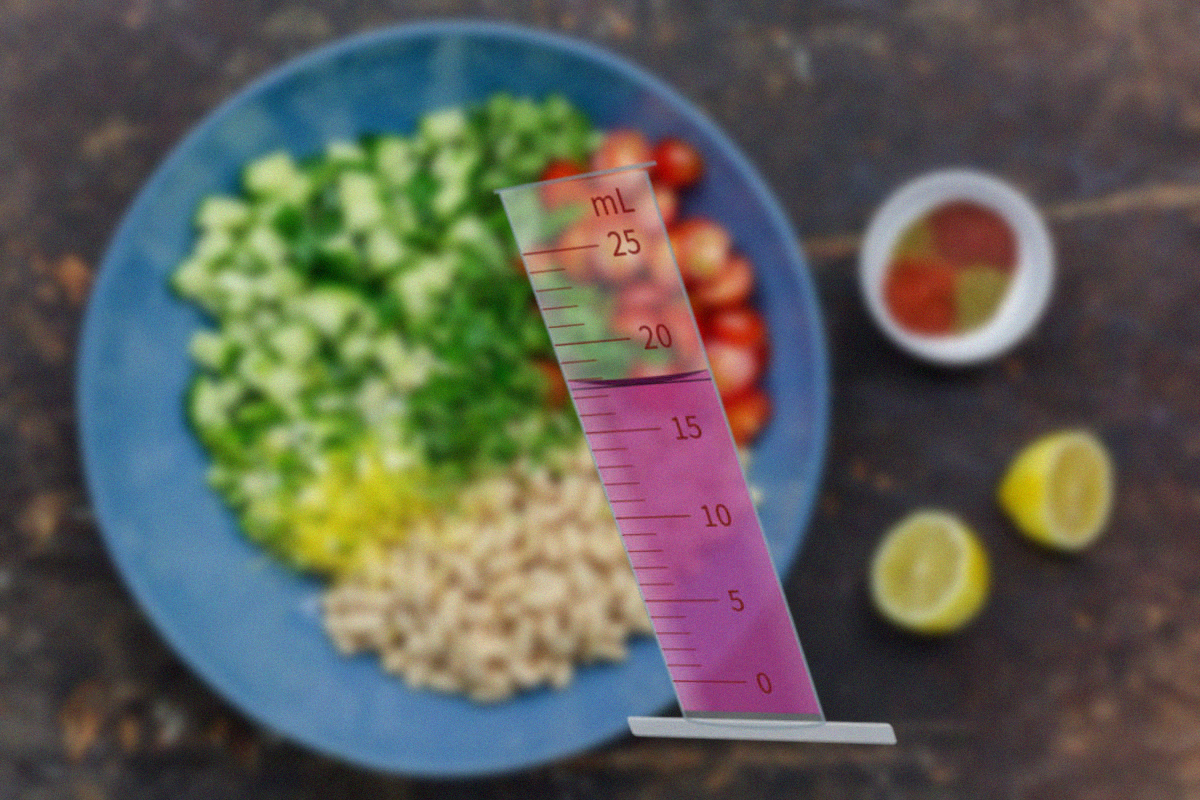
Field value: mL 17.5
